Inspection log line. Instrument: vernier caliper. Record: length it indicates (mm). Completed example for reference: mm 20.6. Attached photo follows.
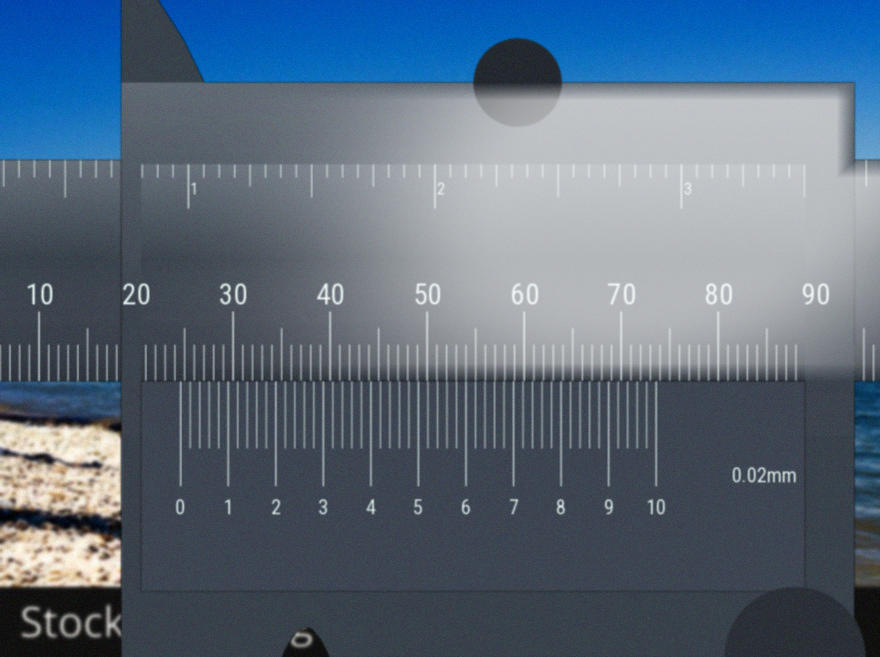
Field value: mm 24.6
